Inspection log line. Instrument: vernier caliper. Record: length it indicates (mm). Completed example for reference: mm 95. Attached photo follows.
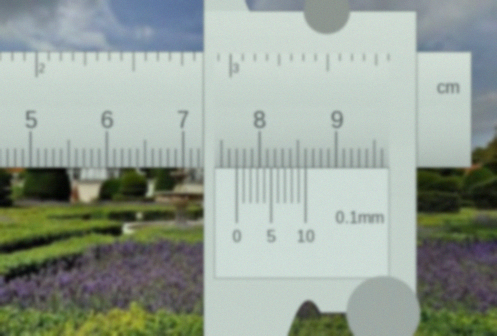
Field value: mm 77.0
